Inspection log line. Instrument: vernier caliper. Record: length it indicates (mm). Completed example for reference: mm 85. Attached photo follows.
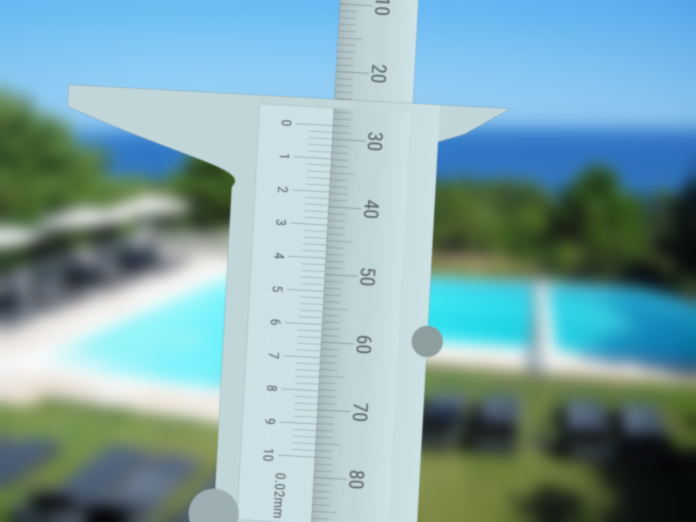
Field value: mm 28.0
